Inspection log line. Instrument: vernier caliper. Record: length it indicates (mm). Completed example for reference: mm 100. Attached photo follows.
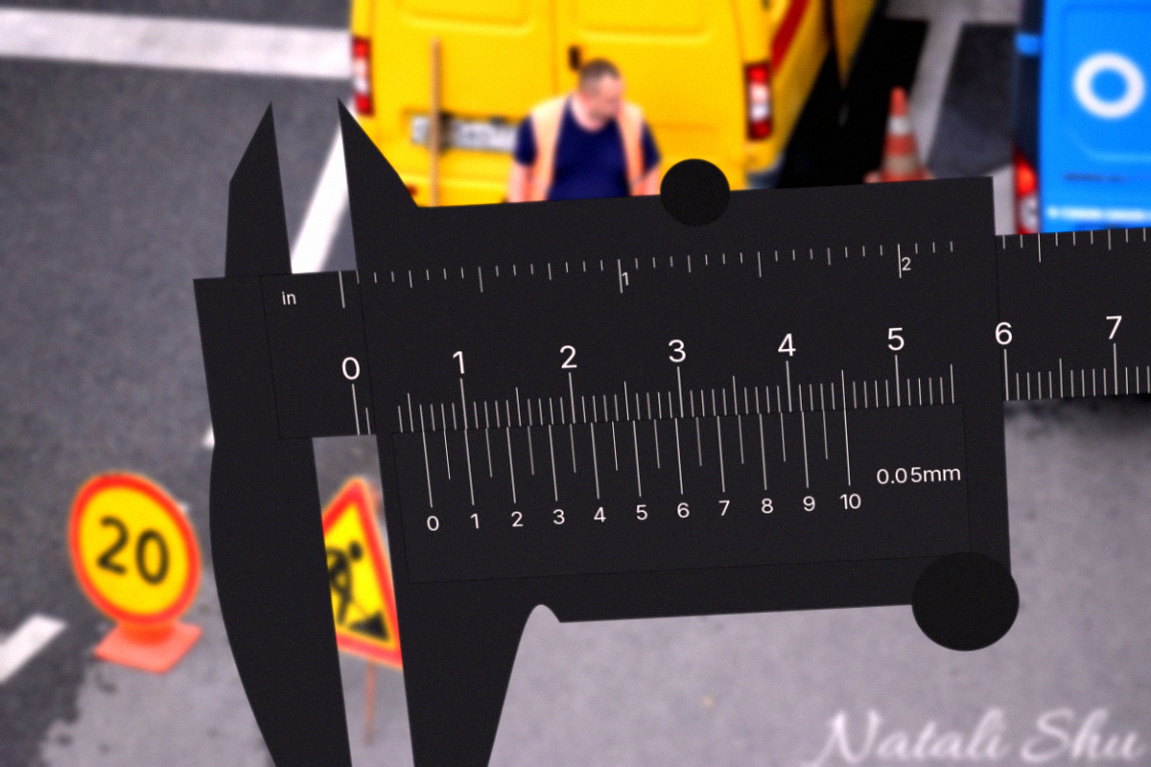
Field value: mm 6.0
